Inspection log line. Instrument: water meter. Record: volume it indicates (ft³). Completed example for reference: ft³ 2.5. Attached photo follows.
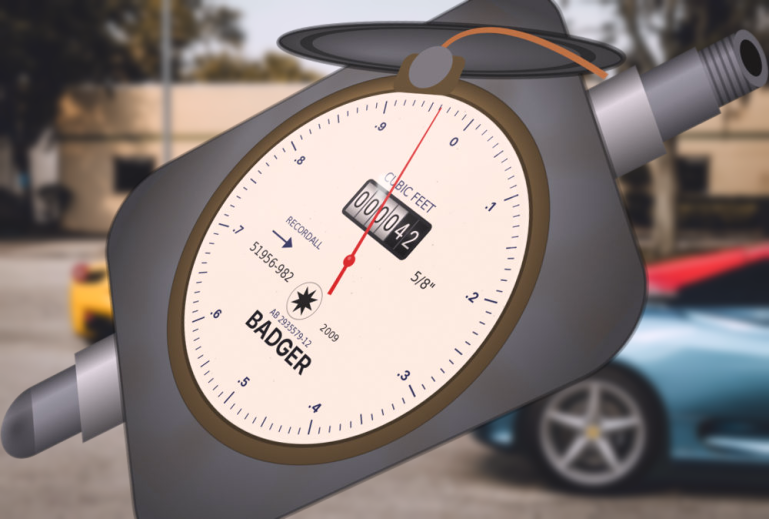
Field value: ft³ 41.96
